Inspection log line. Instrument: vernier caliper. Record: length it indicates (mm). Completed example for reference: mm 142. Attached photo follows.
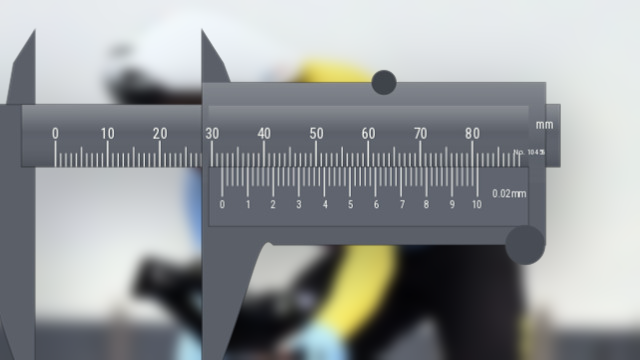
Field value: mm 32.0
